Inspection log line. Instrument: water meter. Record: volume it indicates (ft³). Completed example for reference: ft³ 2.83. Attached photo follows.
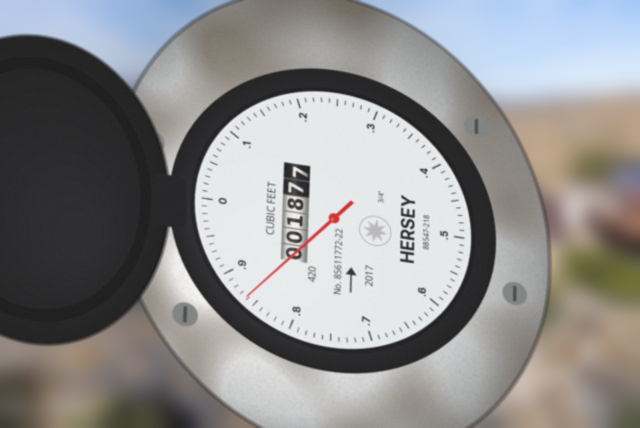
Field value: ft³ 1876.86
